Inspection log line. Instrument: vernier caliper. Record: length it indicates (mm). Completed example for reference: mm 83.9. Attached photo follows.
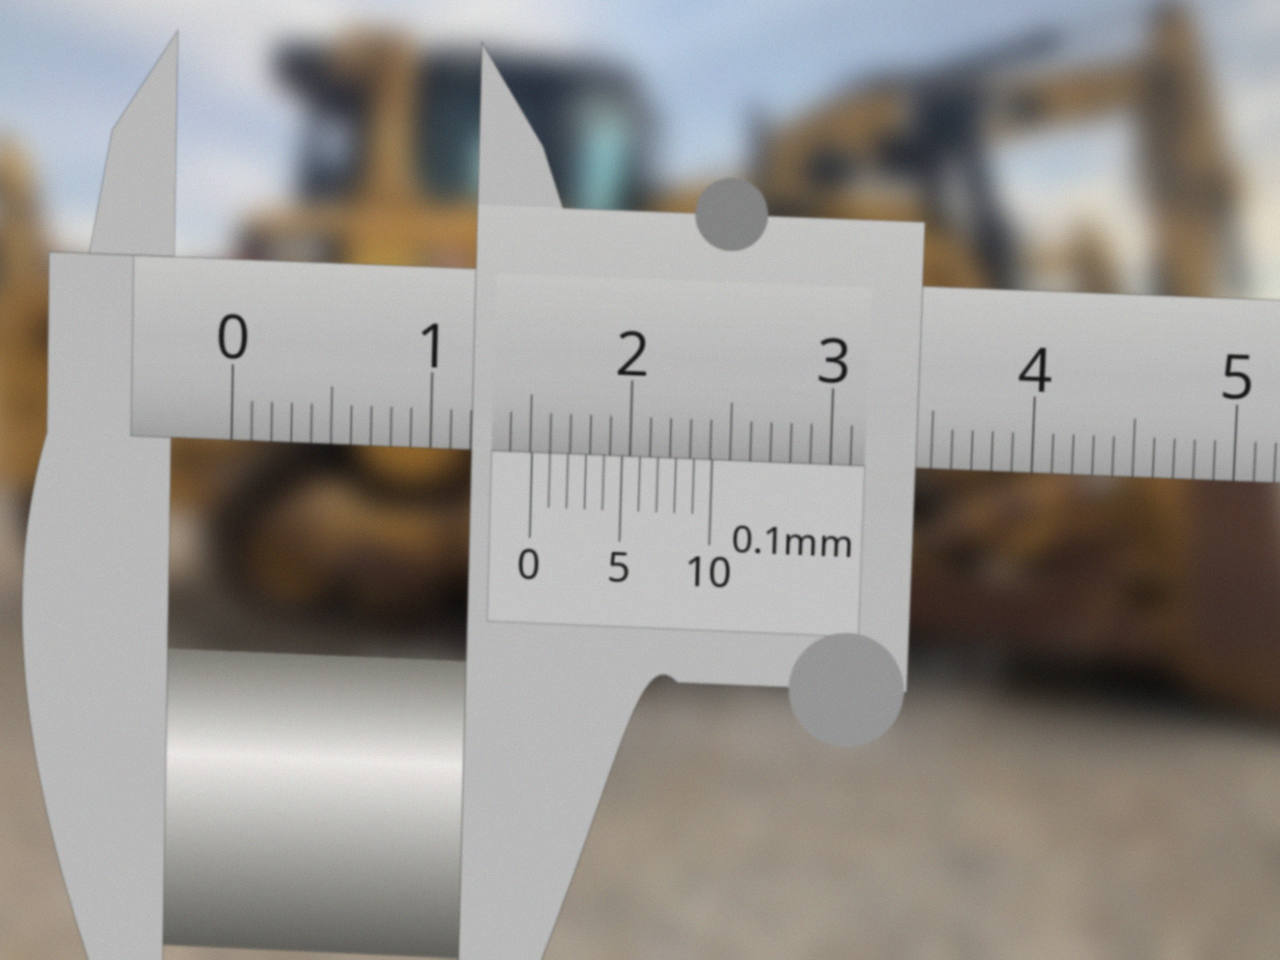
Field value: mm 15.1
